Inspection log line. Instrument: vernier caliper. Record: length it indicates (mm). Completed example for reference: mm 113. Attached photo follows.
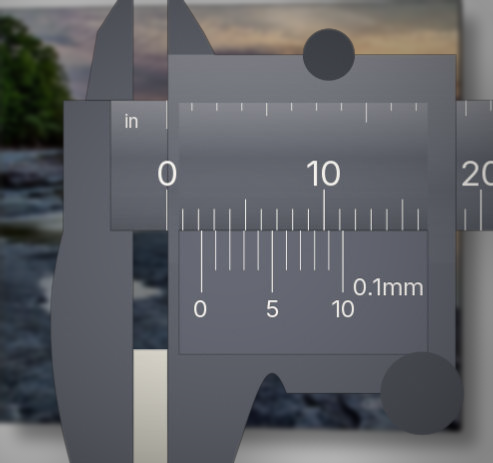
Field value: mm 2.2
